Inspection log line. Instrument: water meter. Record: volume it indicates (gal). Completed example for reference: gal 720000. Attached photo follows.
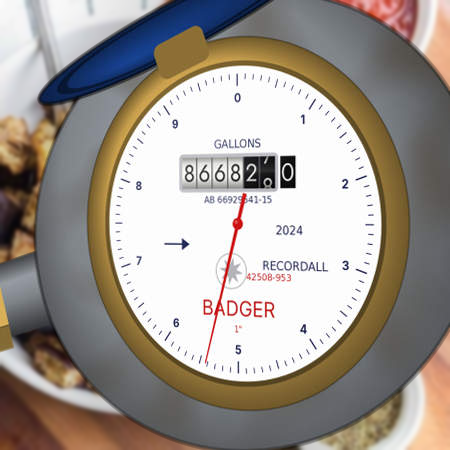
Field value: gal 8668275.4
